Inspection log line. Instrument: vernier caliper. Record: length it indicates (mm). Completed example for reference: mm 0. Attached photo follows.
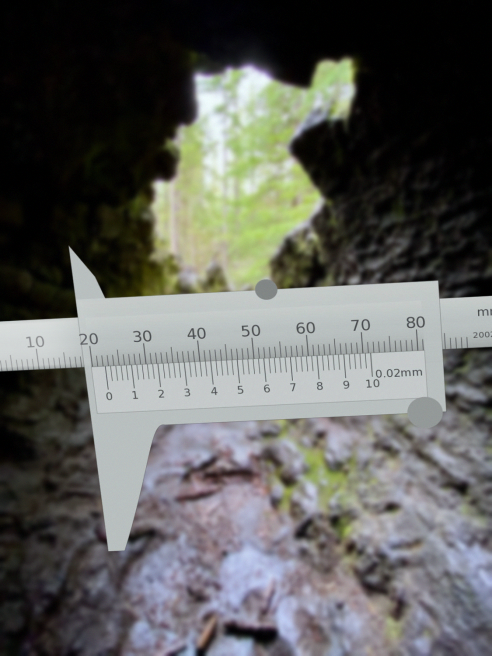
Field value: mm 22.4
